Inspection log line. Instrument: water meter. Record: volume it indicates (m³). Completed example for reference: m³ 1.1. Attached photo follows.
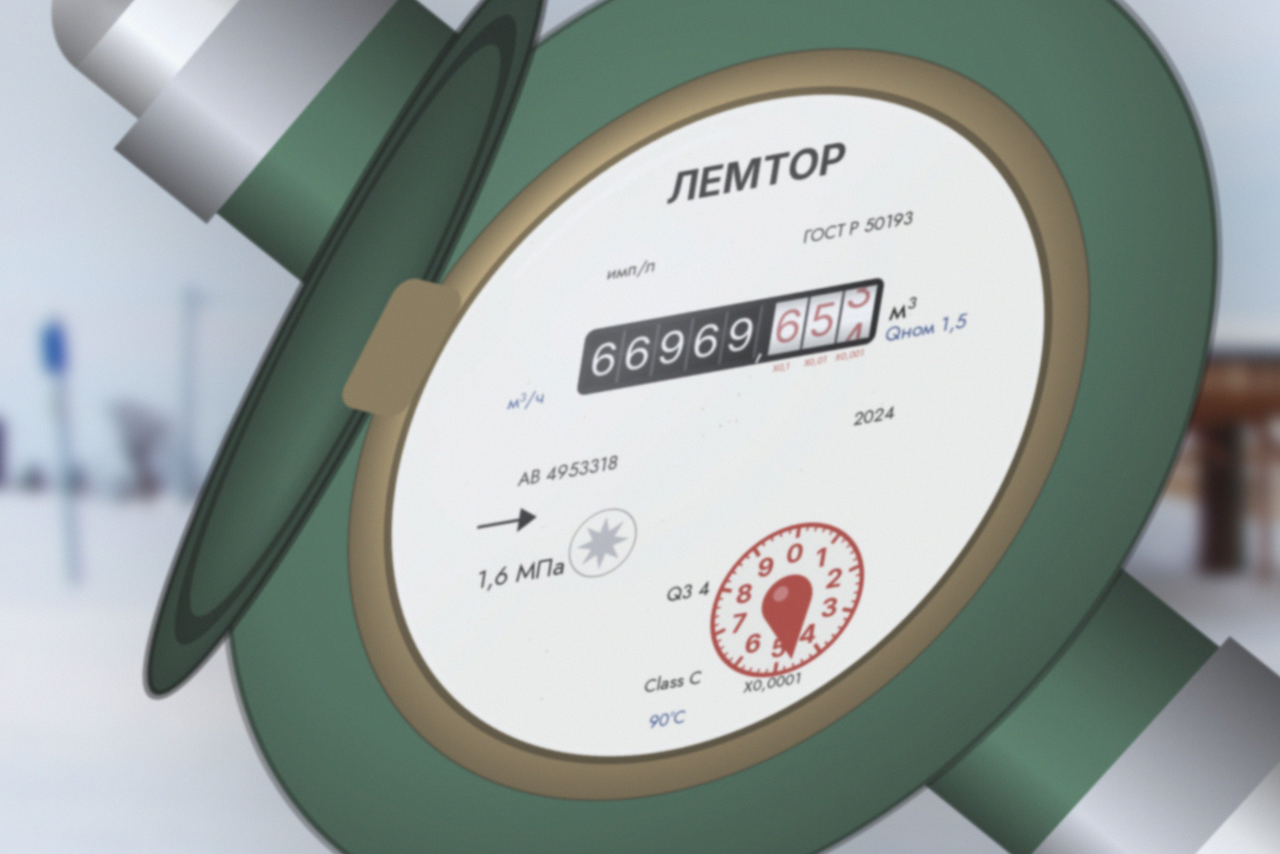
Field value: m³ 66969.6534
